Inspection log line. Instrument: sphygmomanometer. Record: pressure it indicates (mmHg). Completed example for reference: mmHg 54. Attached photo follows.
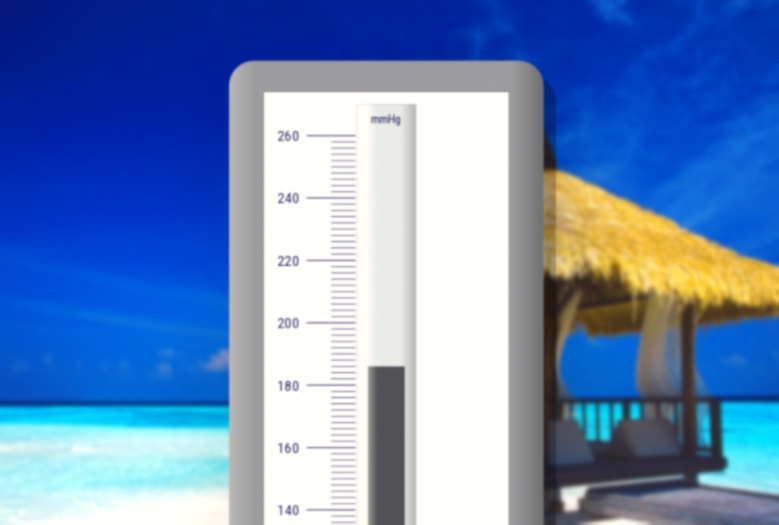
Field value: mmHg 186
